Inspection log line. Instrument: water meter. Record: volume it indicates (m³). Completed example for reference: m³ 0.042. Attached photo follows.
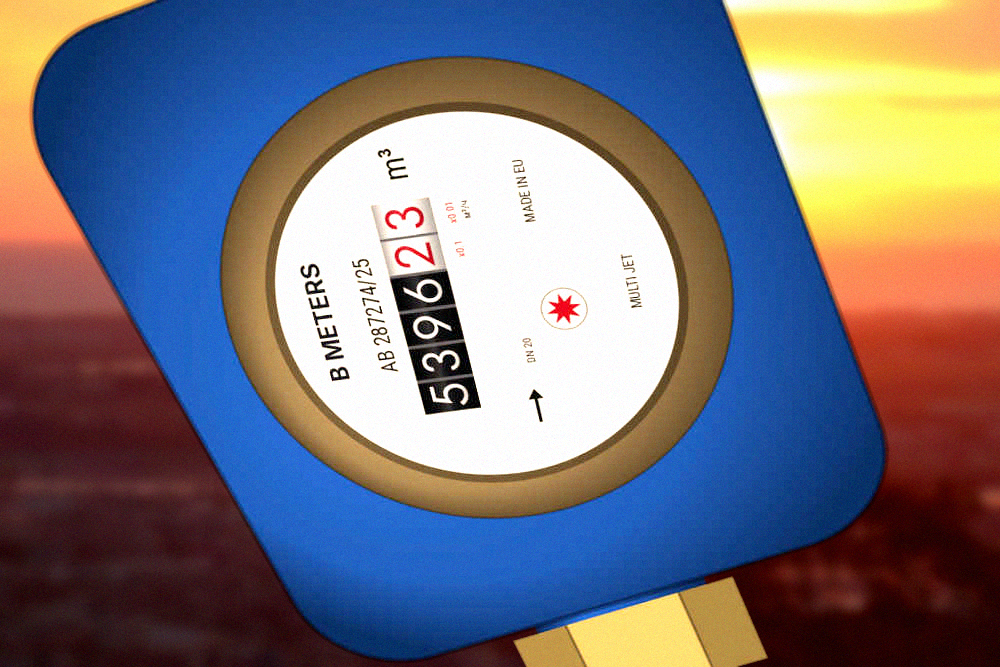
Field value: m³ 5396.23
